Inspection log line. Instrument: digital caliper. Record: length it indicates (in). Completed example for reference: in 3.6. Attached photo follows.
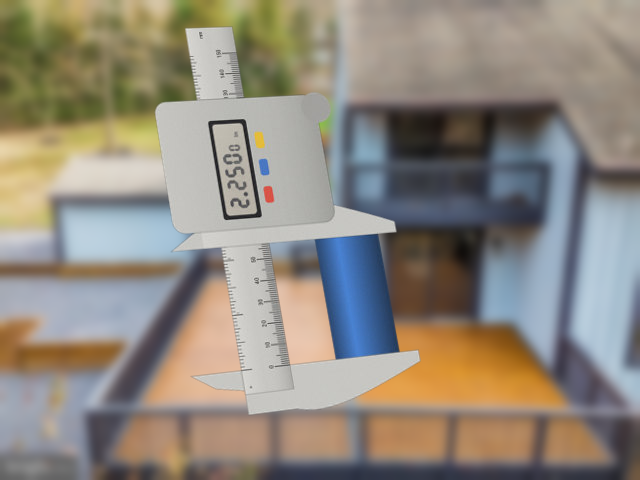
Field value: in 2.2500
